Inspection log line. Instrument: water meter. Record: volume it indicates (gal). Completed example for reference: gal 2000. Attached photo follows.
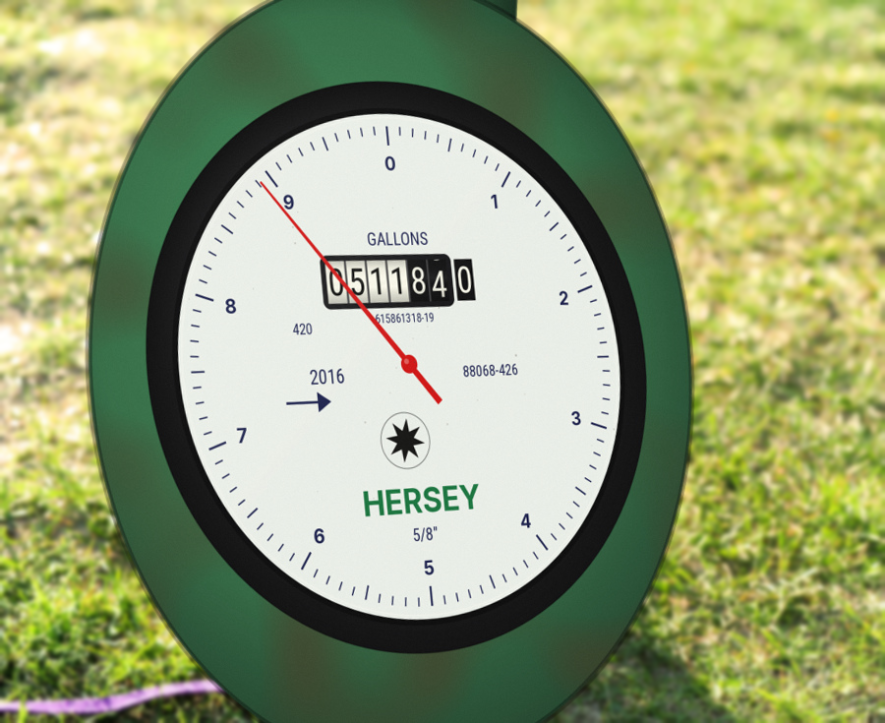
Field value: gal 511838.9
